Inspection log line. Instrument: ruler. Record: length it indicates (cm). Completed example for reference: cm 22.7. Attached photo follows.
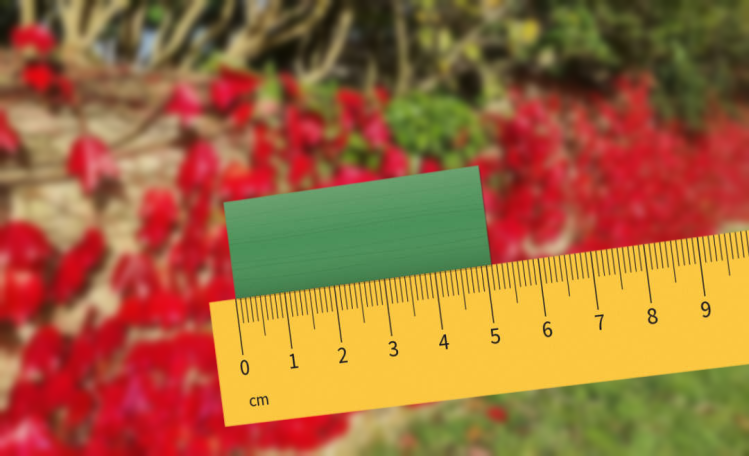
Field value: cm 5.1
